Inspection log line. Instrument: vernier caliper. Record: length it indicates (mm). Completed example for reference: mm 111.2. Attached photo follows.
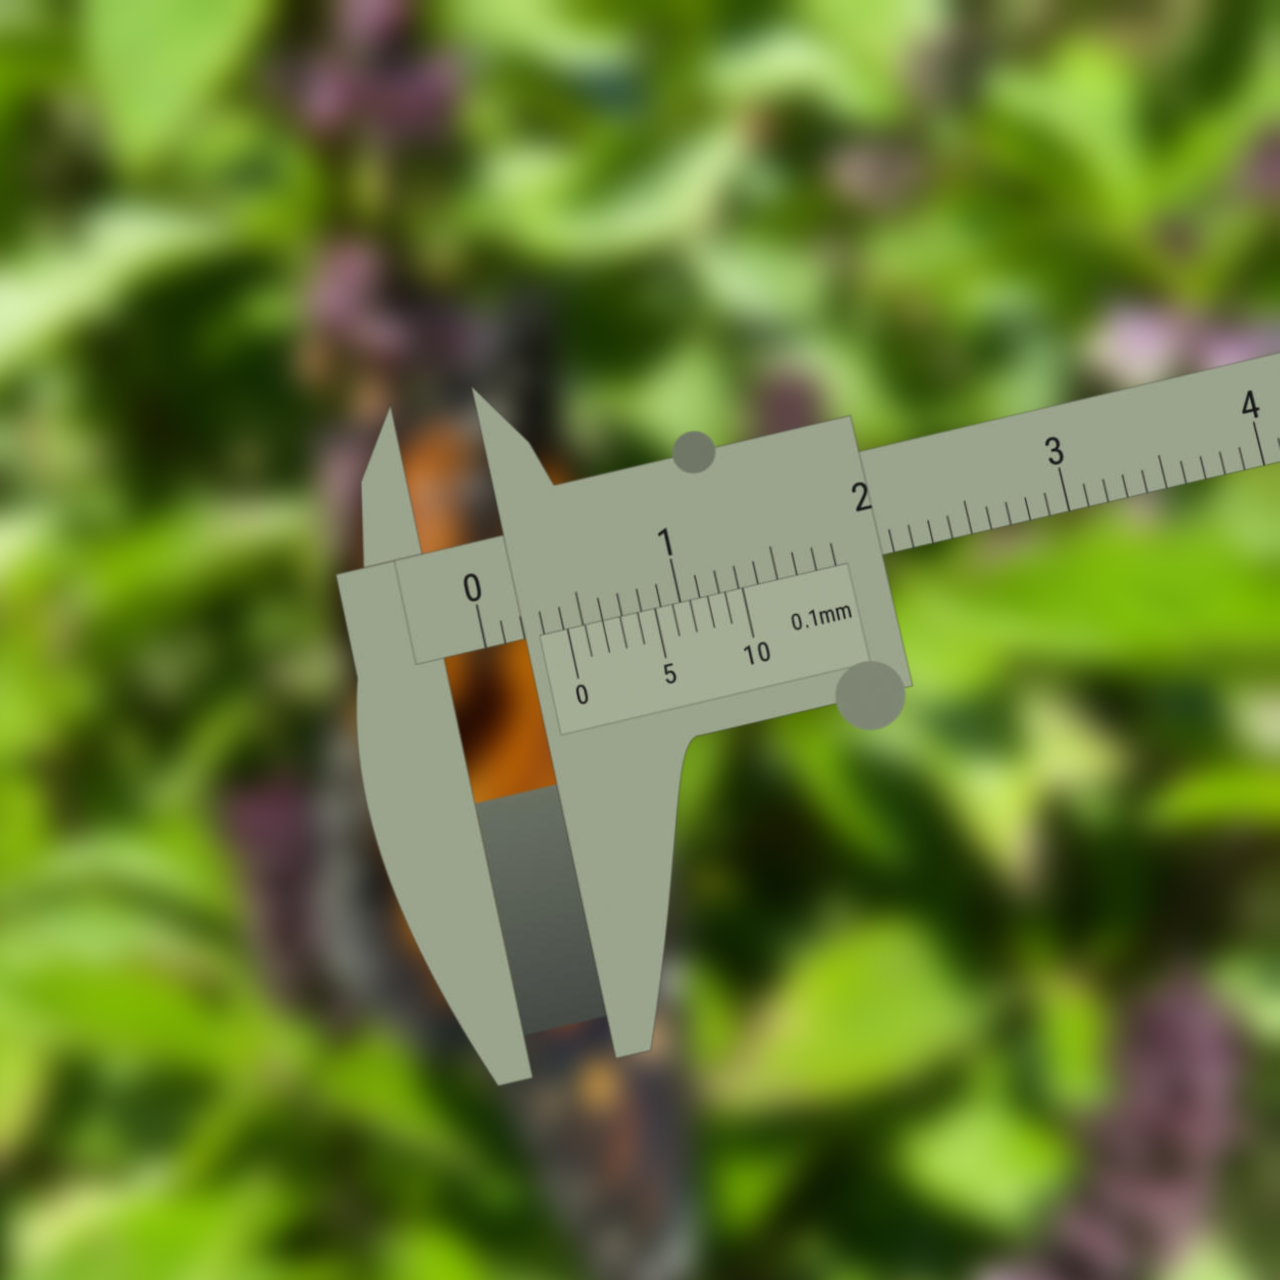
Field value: mm 4.2
